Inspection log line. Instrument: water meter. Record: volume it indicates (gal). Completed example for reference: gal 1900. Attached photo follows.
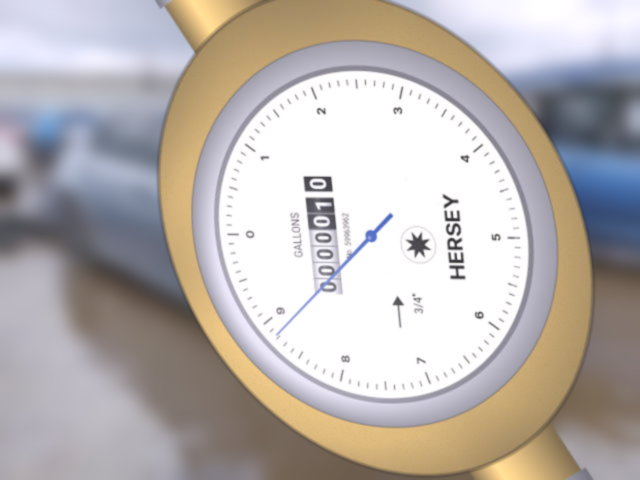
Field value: gal 8.8
